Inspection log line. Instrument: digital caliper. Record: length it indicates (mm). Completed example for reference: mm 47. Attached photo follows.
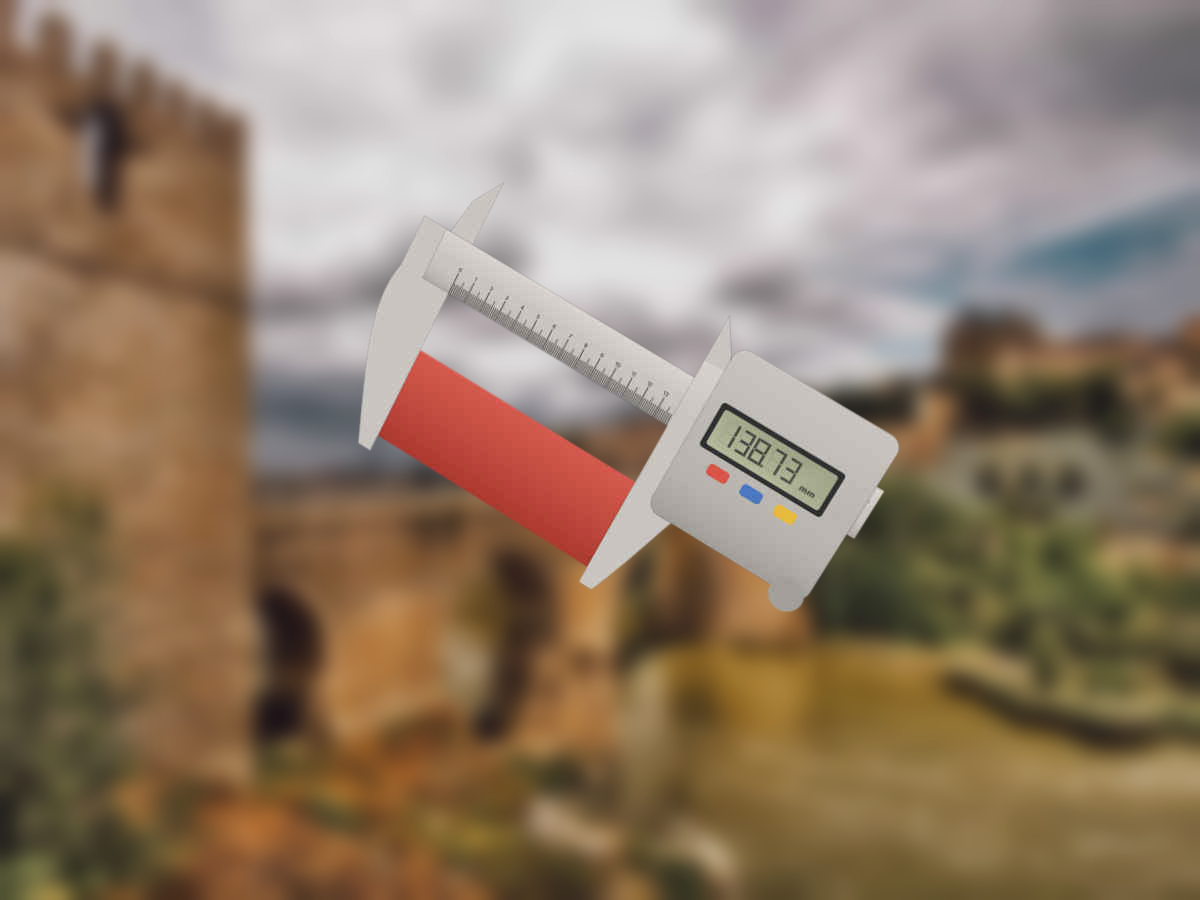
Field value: mm 138.73
